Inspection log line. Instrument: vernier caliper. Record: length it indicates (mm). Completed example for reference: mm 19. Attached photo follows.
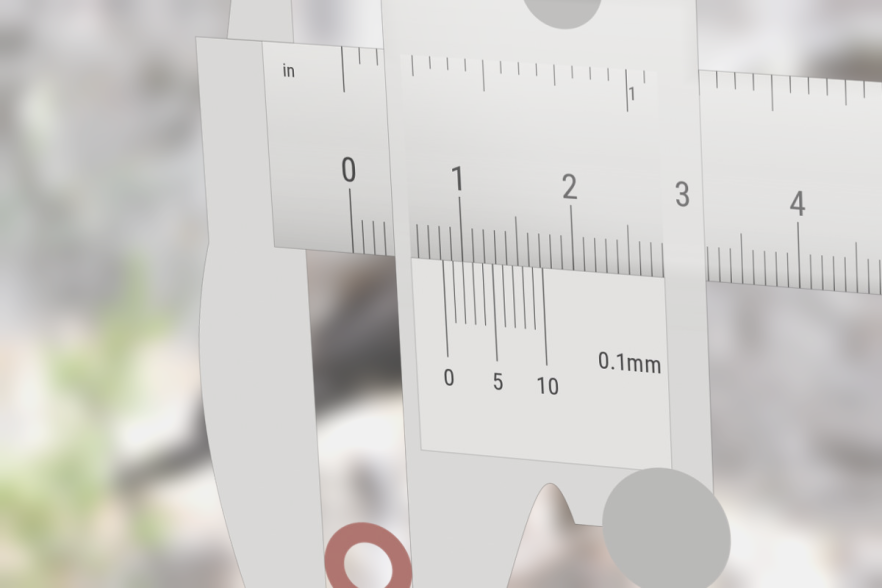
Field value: mm 8.2
